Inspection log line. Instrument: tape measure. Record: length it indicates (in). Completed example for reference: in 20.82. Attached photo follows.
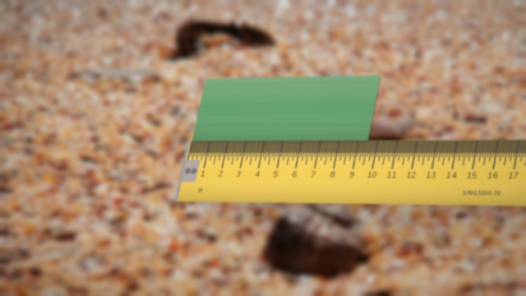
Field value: in 9.5
